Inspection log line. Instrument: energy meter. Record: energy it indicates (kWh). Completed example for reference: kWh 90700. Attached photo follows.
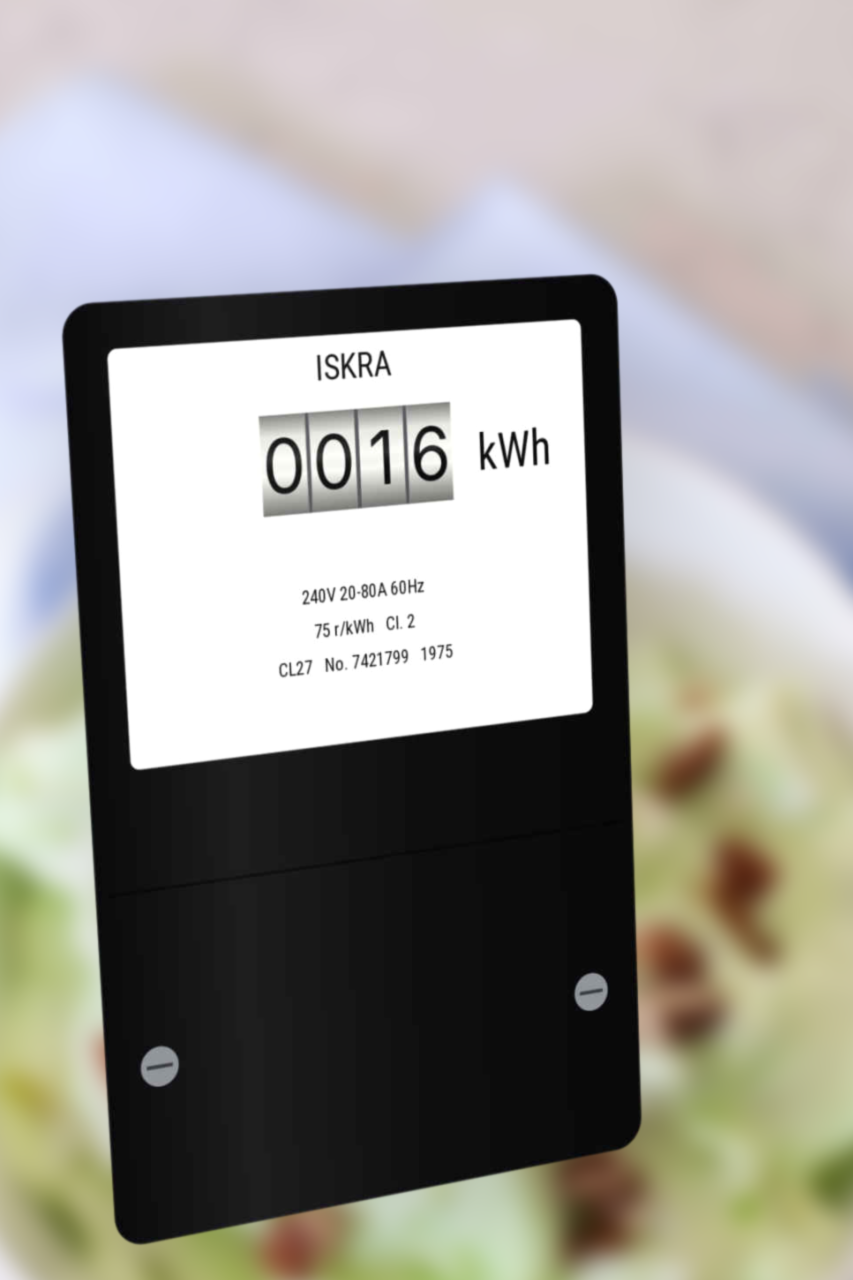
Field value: kWh 16
